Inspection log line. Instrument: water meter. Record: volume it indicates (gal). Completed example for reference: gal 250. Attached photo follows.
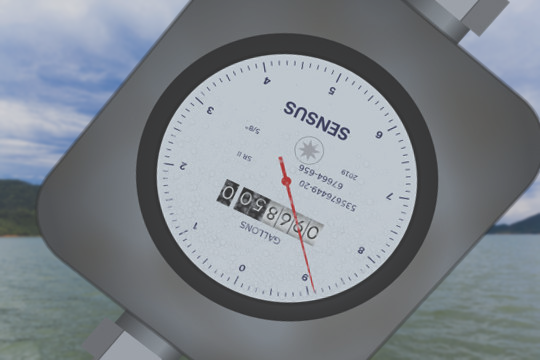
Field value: gal 968498.9
